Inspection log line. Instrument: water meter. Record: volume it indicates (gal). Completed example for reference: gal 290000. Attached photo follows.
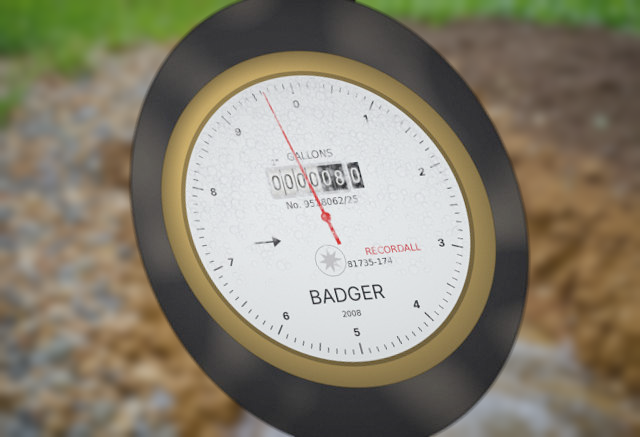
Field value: gal 79.6
